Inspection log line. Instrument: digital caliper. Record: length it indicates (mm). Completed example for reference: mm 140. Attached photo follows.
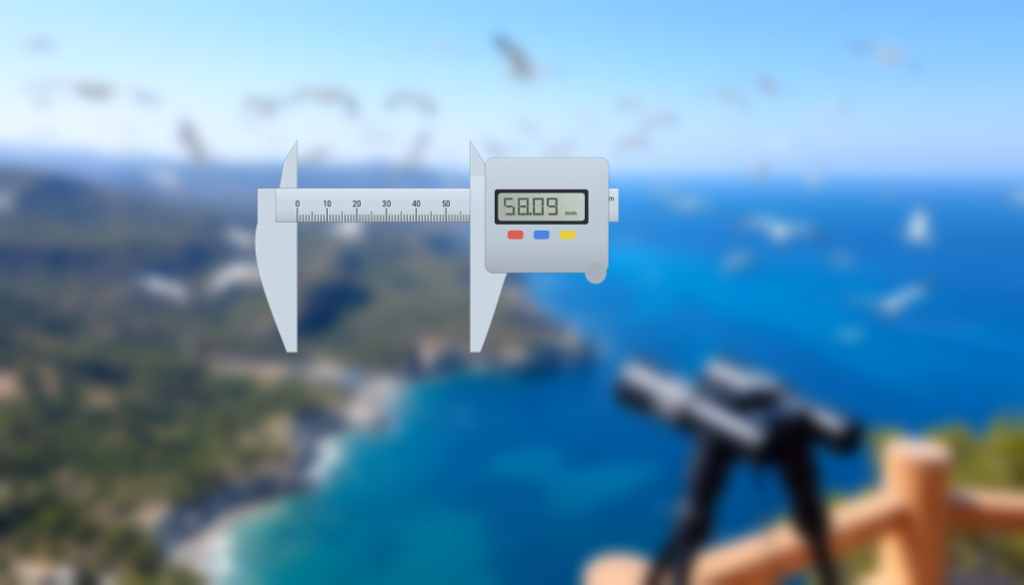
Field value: mm 58.09
